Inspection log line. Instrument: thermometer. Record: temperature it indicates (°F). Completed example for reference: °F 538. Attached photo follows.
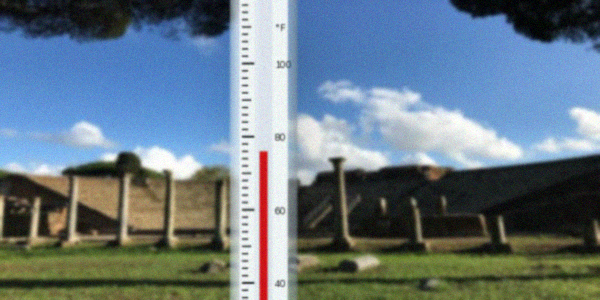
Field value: °F 76
